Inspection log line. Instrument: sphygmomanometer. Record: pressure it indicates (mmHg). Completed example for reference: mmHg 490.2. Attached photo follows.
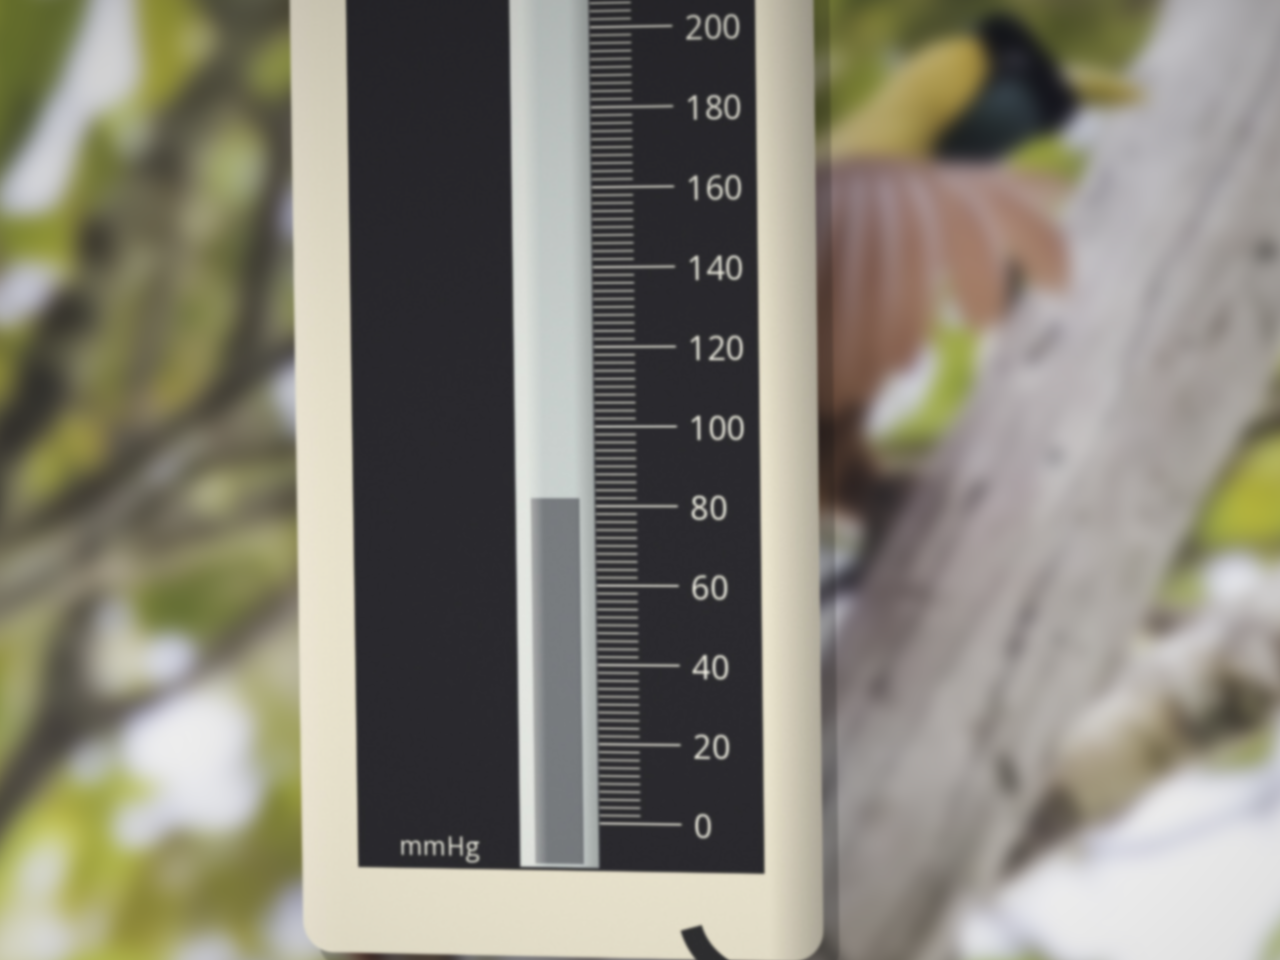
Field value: mmHg 82
